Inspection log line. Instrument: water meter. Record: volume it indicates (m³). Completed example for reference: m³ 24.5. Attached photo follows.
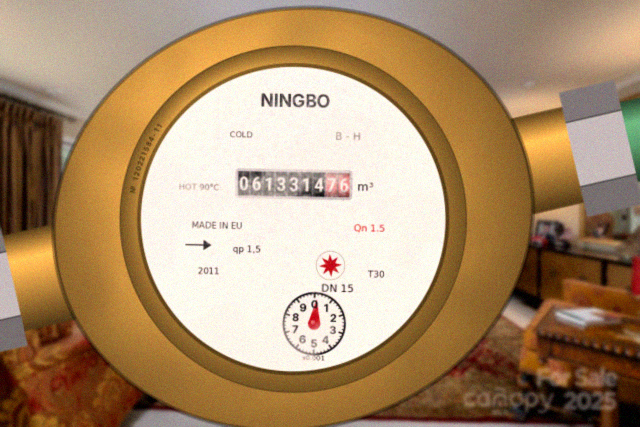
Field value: m³ 613314.760
